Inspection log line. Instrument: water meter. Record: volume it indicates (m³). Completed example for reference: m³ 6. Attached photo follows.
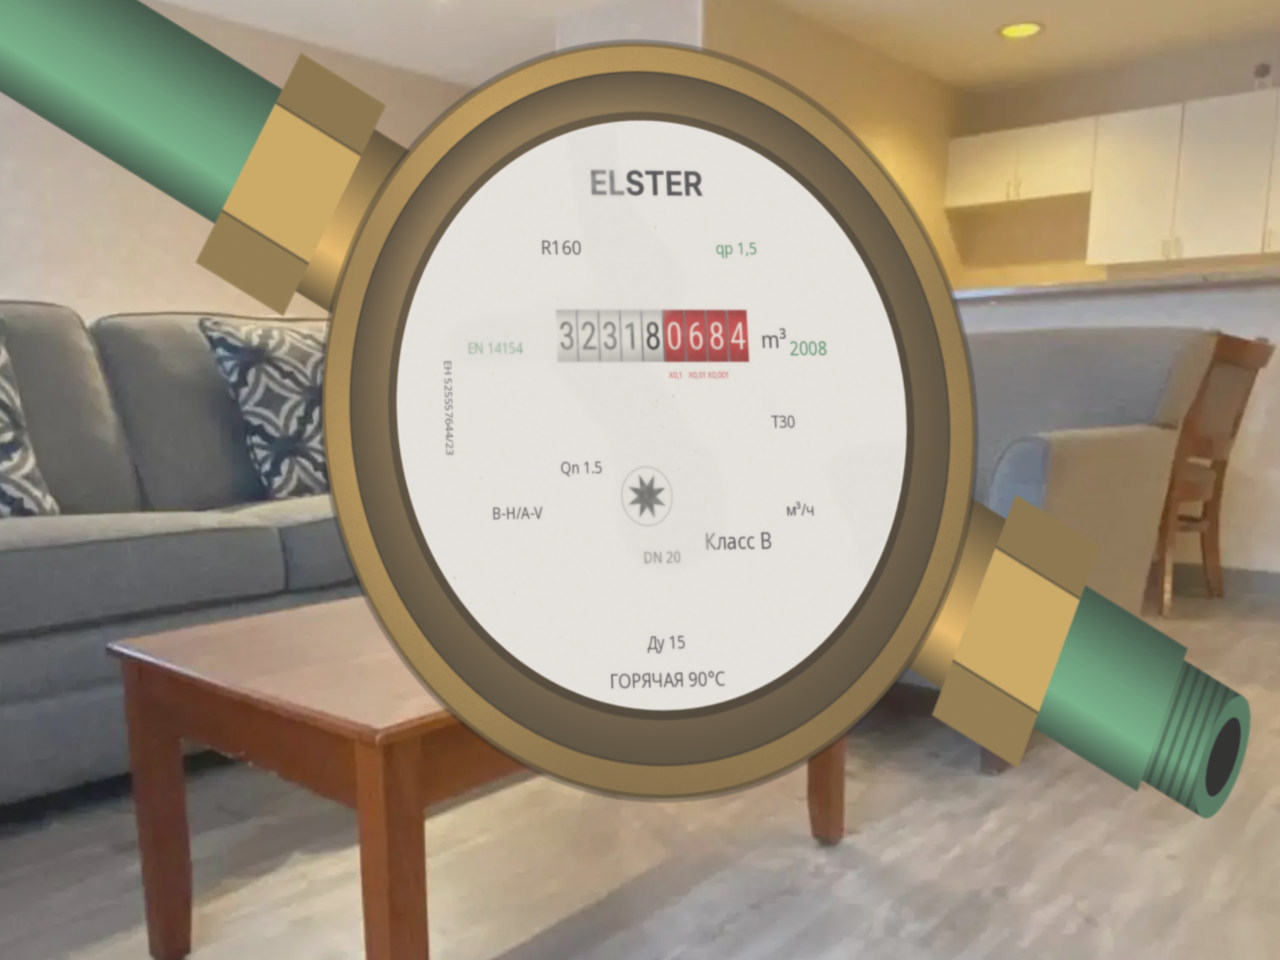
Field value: m³ 32318.0684
